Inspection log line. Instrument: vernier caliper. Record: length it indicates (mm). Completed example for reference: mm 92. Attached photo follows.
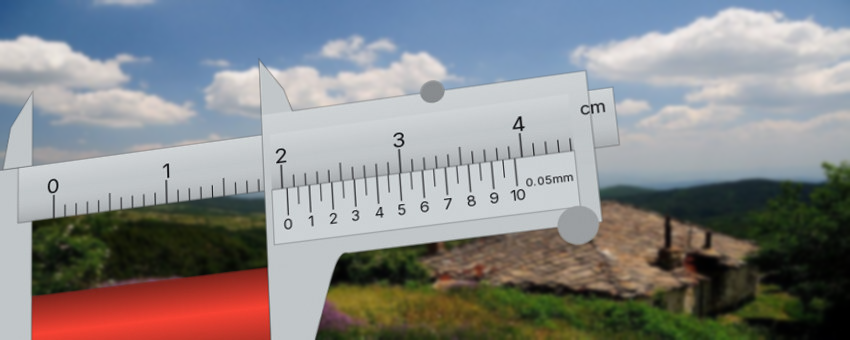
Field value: mm 20.4
